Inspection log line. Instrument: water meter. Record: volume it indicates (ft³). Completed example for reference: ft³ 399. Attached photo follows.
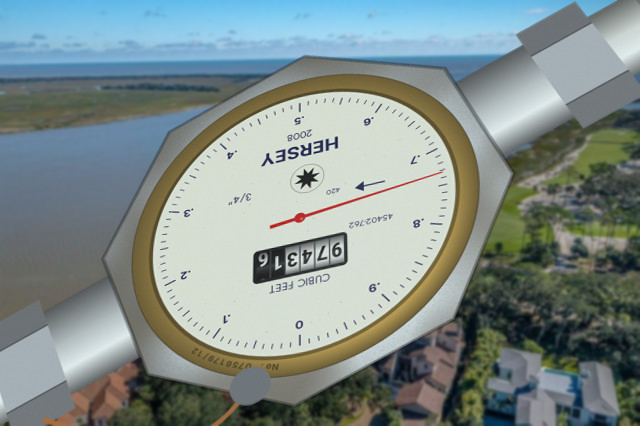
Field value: ft³ 974315.73
